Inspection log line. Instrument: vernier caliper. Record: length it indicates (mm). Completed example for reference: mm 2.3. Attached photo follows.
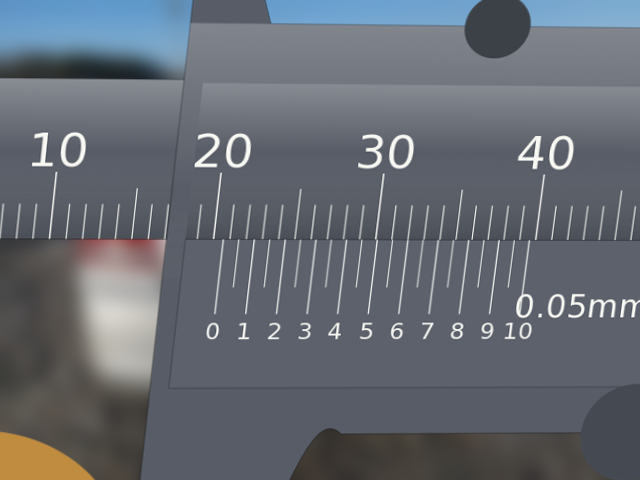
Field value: mm 20.6
